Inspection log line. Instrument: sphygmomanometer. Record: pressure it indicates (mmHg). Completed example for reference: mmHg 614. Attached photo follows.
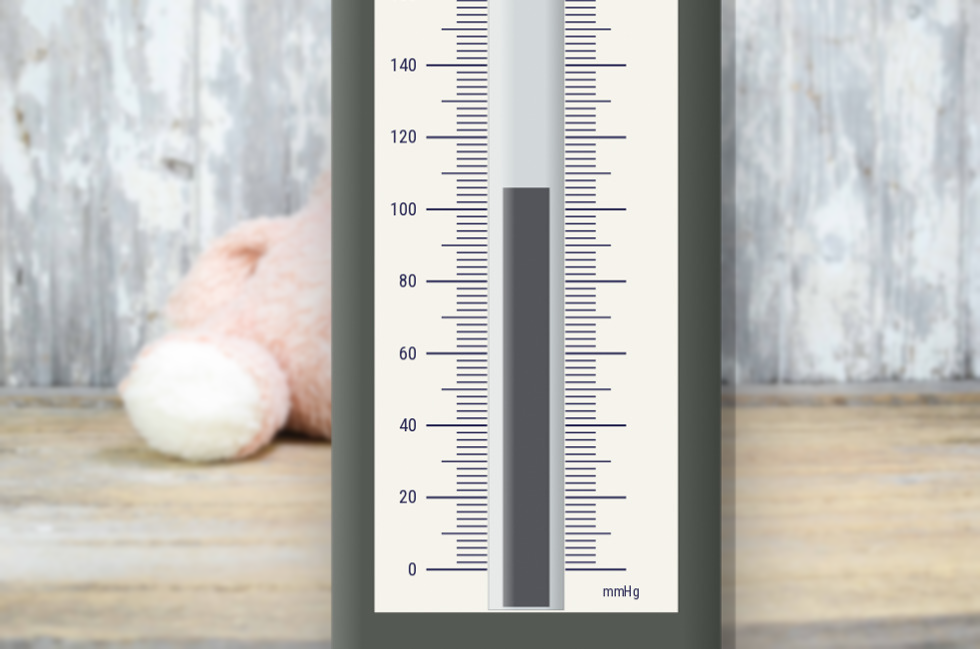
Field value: mmHg 106
